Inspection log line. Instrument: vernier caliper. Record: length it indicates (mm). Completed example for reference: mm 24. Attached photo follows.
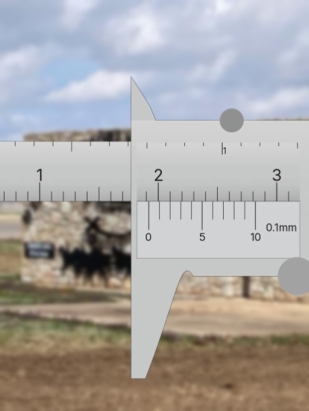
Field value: mm 19.2
